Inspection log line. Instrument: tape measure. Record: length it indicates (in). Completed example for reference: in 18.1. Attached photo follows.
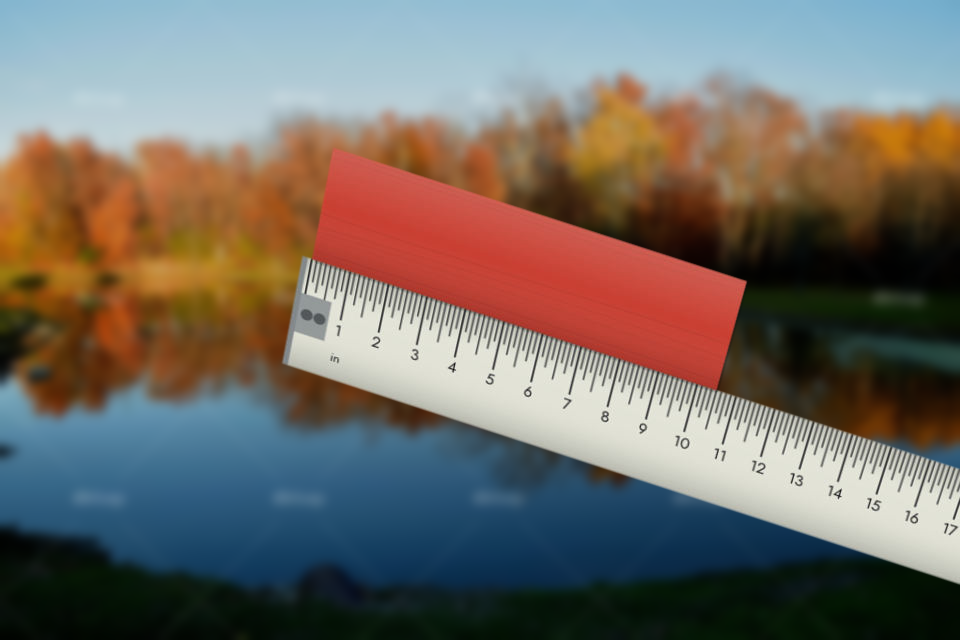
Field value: in 10.5
